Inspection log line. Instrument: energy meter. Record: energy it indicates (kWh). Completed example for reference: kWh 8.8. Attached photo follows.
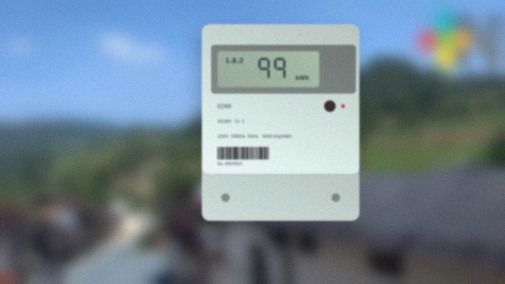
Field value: kWh 99
